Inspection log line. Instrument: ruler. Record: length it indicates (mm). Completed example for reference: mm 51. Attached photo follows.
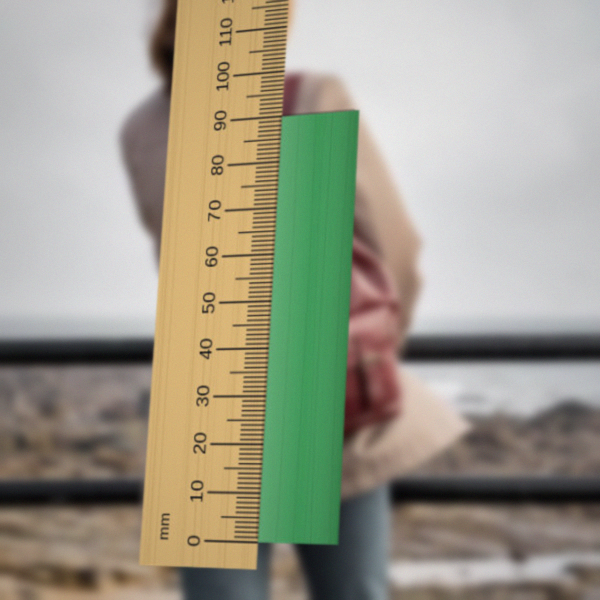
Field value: mm 90
